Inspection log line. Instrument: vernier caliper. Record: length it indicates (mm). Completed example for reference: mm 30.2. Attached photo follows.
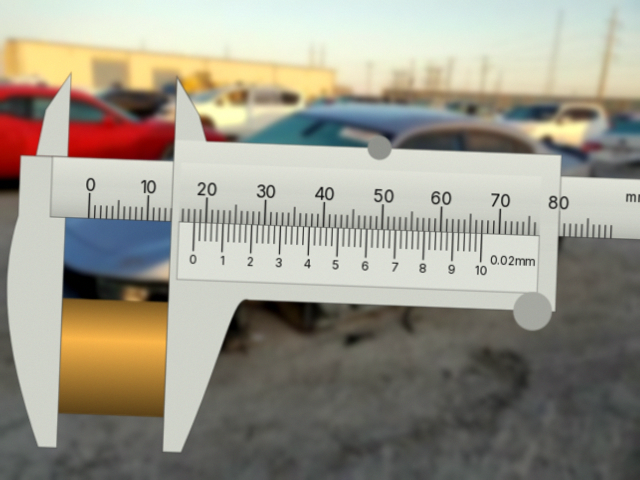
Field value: mm 18.0
